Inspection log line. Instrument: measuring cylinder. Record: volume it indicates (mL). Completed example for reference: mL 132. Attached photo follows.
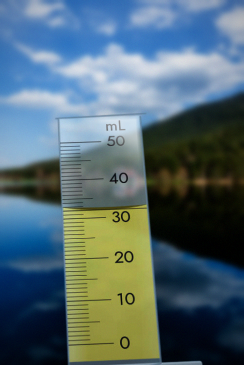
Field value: mL 32
